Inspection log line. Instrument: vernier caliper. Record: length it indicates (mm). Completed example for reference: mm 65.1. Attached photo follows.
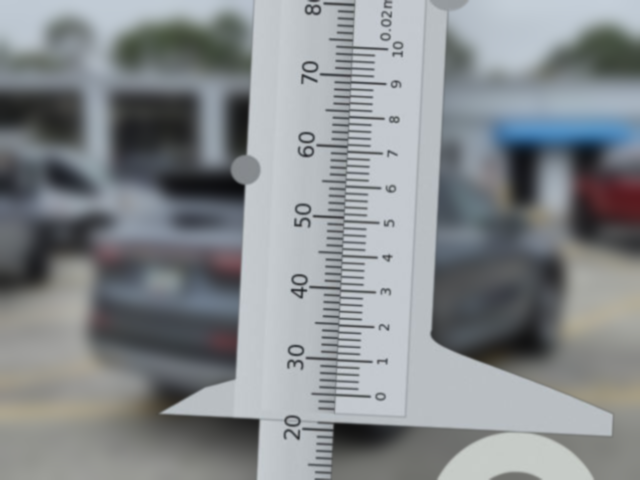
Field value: mm 25.0
